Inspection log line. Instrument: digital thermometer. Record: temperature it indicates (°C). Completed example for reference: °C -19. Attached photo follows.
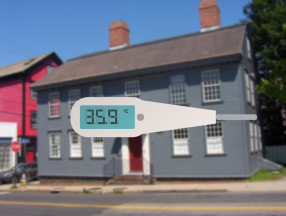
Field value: °C 35.9
